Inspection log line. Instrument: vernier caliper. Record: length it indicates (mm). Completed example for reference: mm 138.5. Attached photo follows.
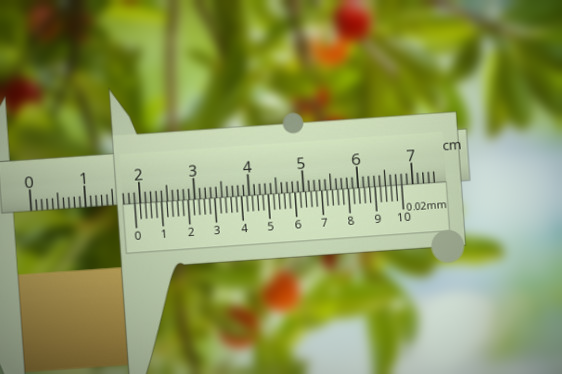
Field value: mm 19.0
